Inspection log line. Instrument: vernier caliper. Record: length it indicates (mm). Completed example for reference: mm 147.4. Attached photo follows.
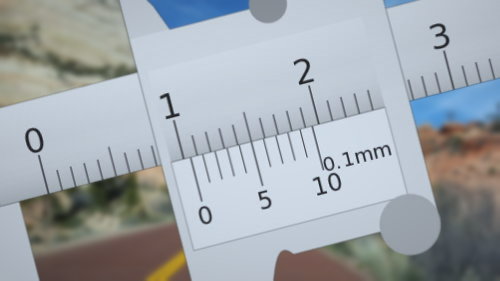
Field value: mm 10.5
